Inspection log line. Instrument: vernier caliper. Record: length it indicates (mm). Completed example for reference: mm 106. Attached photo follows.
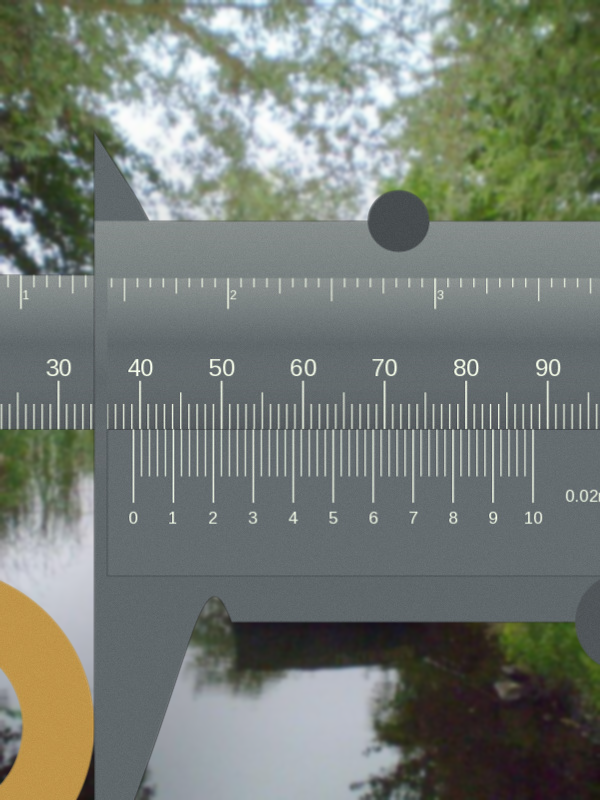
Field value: mm 39.2
